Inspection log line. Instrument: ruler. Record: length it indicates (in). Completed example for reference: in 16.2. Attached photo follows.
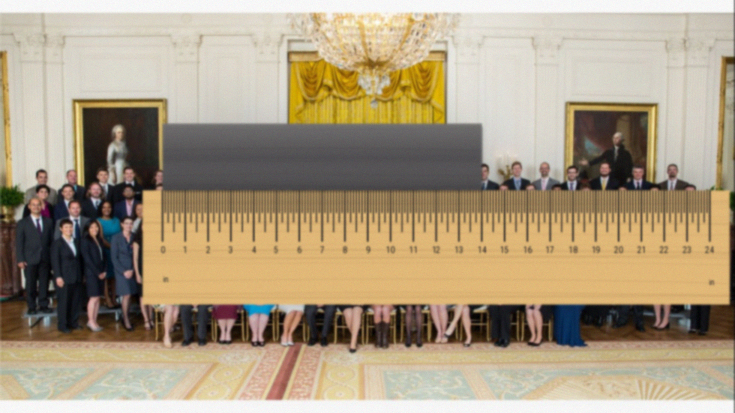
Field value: in 14
